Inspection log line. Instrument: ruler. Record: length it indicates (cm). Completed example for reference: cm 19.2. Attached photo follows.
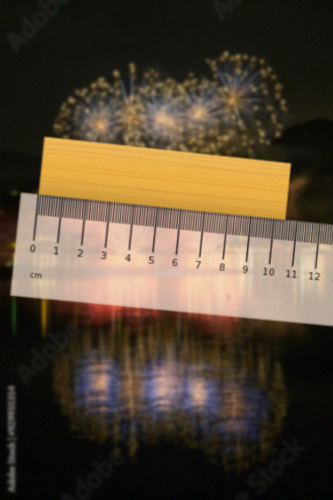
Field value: cm 10.5
